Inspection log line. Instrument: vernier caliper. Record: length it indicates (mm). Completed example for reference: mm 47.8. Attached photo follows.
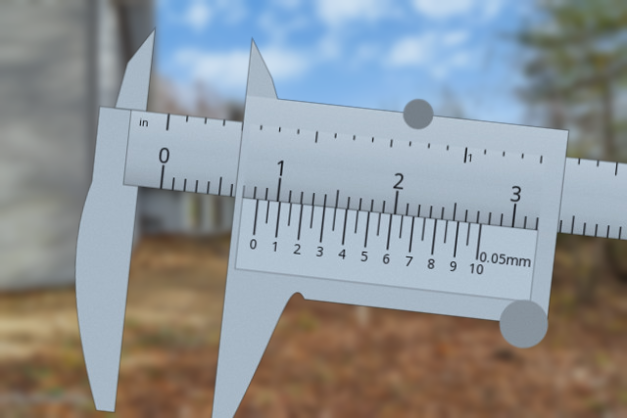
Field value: mm 8.3
